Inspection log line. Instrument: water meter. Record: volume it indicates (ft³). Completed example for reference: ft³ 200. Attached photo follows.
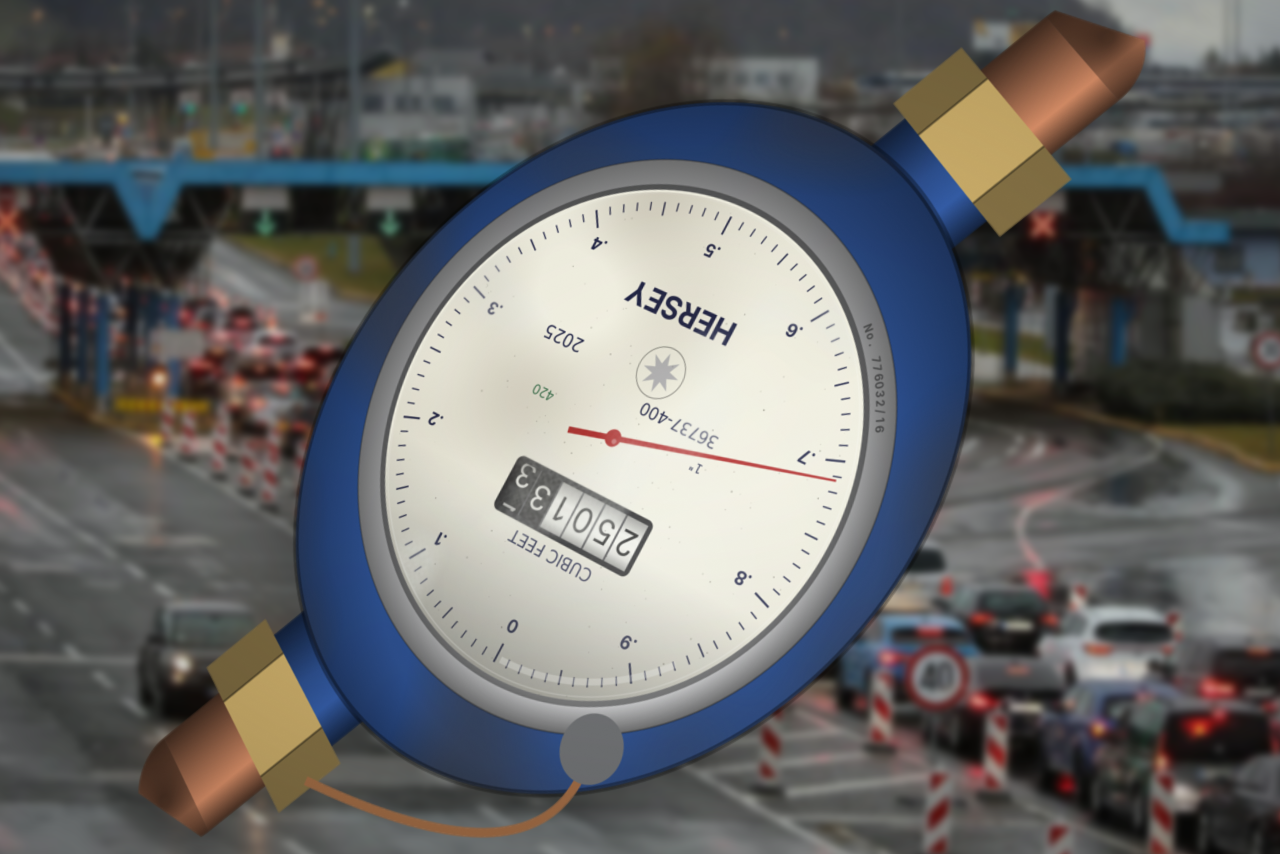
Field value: ft³ 250132.71
